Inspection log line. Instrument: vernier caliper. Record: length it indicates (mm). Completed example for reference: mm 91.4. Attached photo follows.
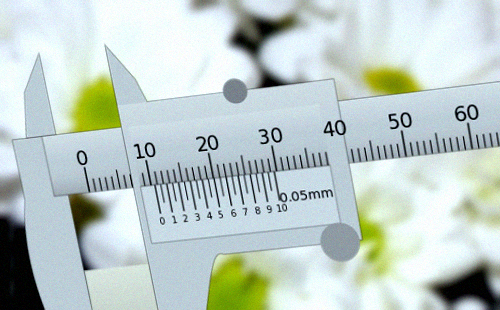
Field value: mm 10.6
